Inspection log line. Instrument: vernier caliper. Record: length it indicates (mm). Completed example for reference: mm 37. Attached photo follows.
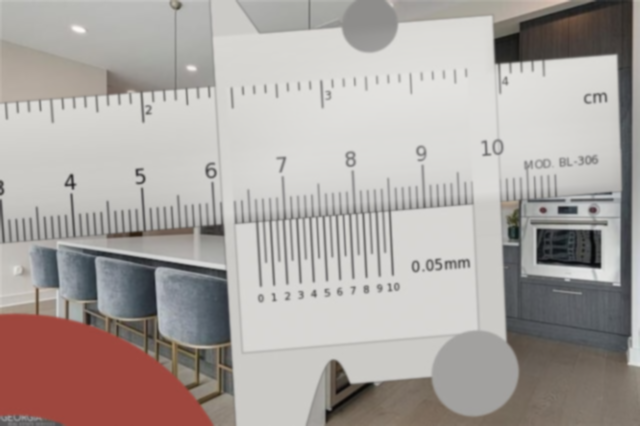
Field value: mm 66.0
